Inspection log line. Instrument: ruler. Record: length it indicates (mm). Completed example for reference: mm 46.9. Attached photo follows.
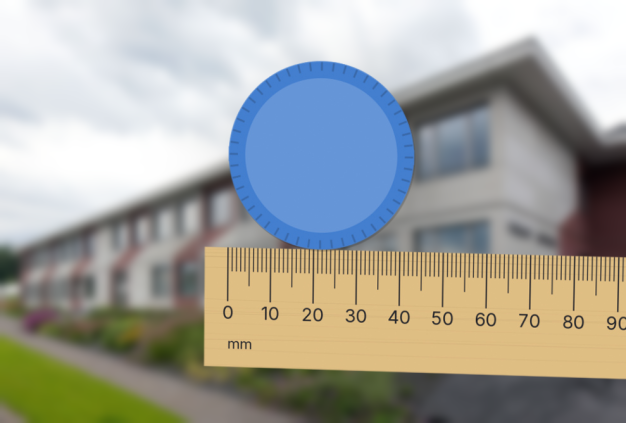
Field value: mm 43
